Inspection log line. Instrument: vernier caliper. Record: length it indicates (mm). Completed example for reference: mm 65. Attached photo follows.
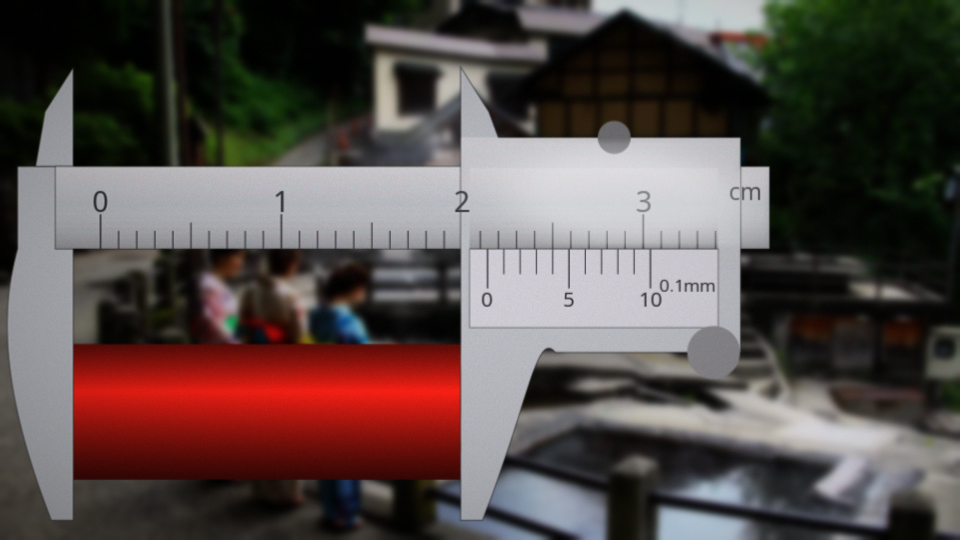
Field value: mm 21.4
